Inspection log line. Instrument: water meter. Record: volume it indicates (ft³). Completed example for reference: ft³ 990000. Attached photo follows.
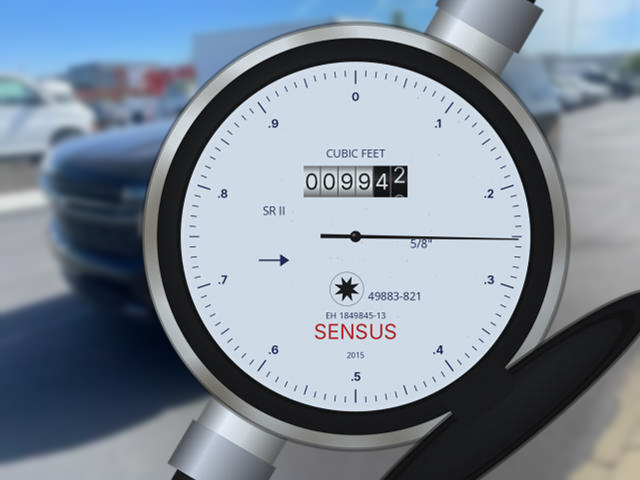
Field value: ft³ 9942.25
